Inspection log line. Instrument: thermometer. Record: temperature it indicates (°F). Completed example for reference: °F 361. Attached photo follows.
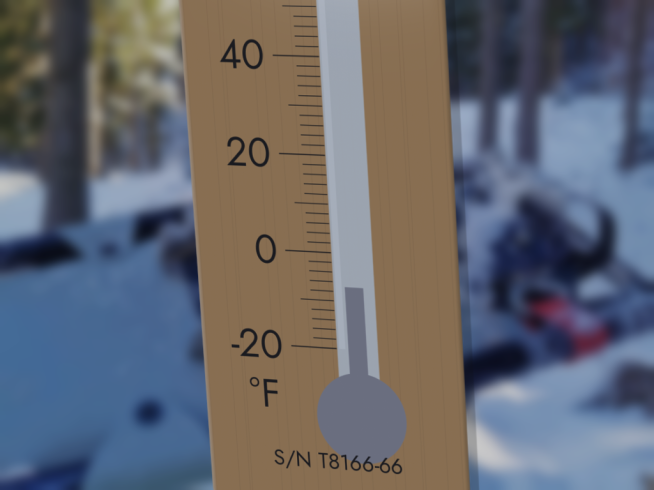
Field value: °F -7
